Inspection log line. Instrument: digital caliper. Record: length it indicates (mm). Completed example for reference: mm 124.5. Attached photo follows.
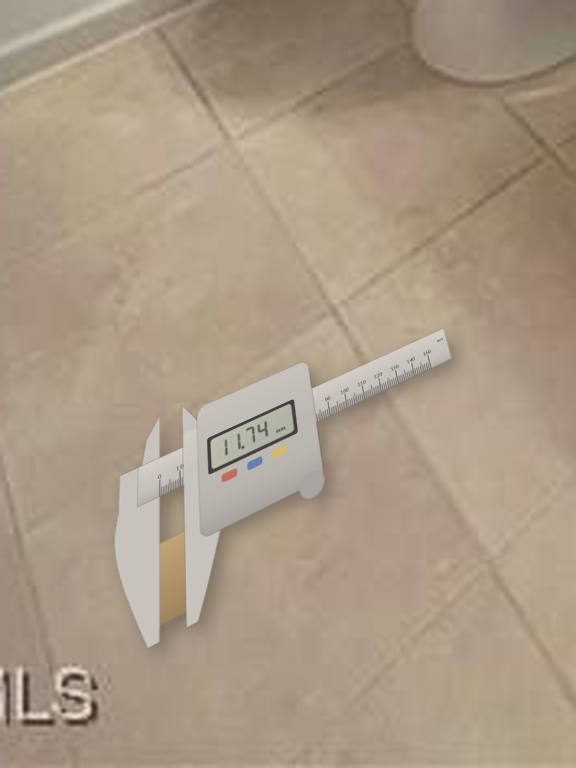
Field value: mm 11.74
